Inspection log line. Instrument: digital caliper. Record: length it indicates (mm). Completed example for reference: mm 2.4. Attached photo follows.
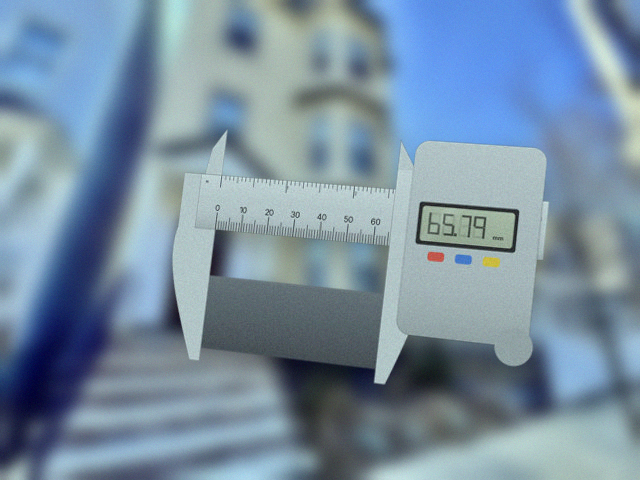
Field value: mm 65.79
